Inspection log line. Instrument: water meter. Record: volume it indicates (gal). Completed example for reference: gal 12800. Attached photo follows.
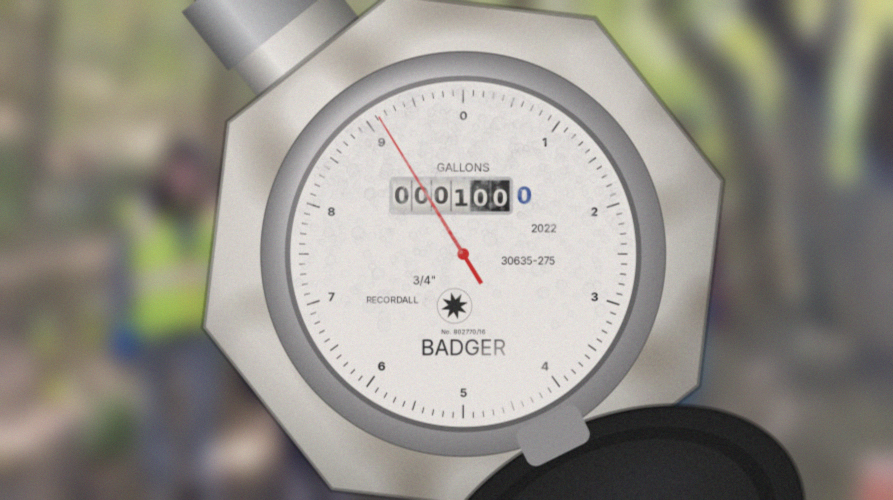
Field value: gal 999.1
